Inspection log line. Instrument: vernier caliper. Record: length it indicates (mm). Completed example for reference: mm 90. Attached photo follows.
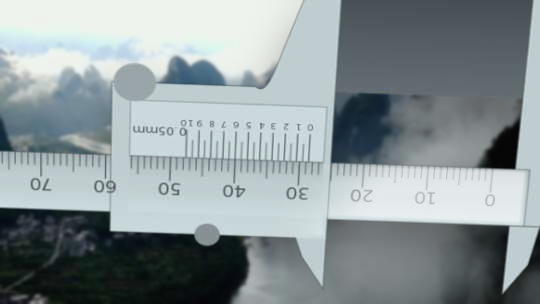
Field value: mm 28.6
